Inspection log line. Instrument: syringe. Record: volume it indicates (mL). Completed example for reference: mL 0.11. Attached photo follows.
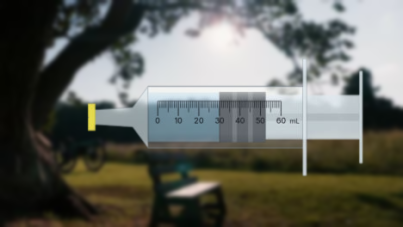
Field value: mL 30
